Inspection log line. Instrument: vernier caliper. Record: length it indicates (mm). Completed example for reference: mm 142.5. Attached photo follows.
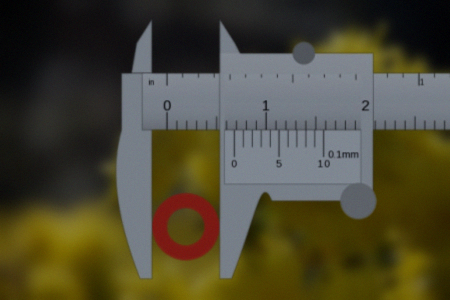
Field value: mm 6.8
